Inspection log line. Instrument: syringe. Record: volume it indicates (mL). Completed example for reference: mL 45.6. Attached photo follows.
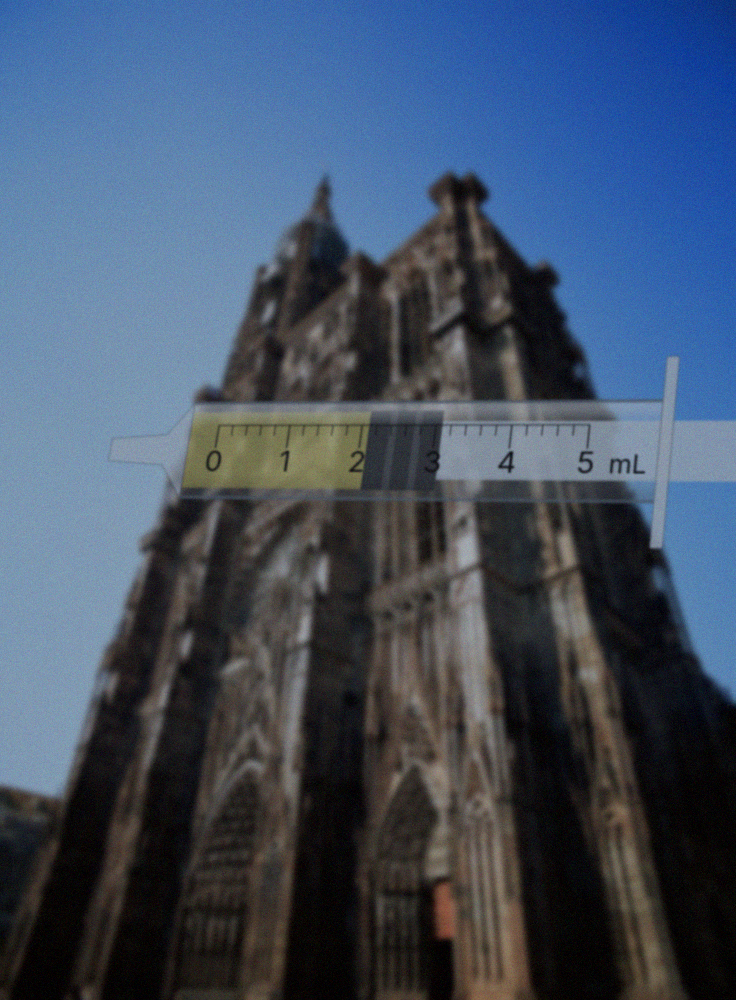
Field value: mL 2.1
